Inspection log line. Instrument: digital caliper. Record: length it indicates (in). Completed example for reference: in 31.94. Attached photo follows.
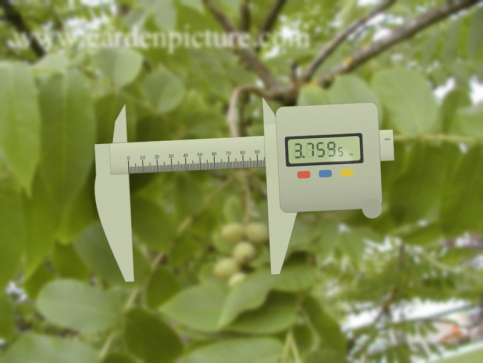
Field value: in 3.7595
